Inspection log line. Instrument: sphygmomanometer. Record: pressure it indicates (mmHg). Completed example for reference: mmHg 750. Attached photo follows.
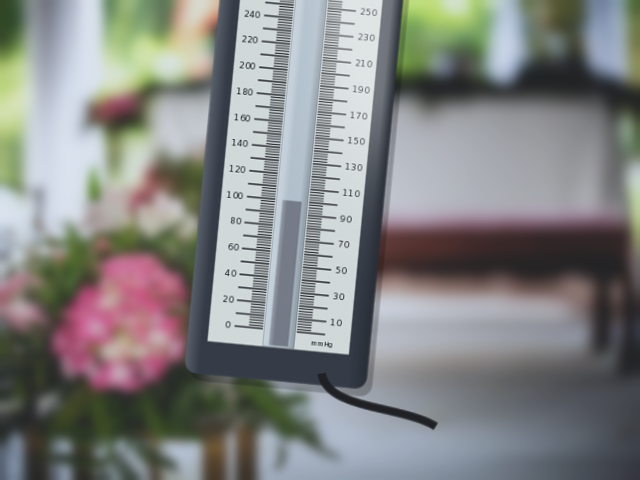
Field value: mmHg 100
